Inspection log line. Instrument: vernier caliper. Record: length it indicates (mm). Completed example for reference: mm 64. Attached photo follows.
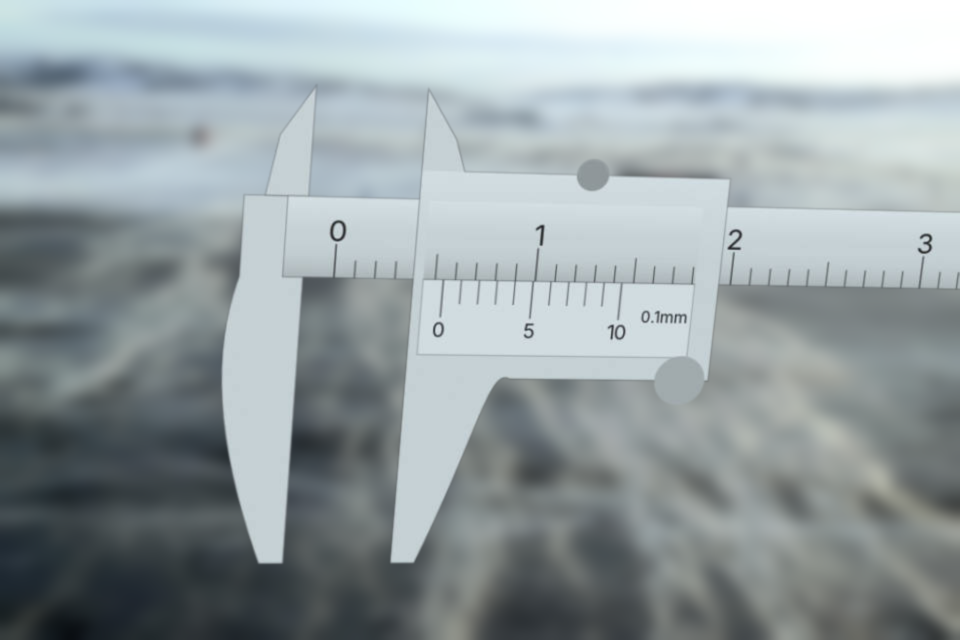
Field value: mm 5.4
